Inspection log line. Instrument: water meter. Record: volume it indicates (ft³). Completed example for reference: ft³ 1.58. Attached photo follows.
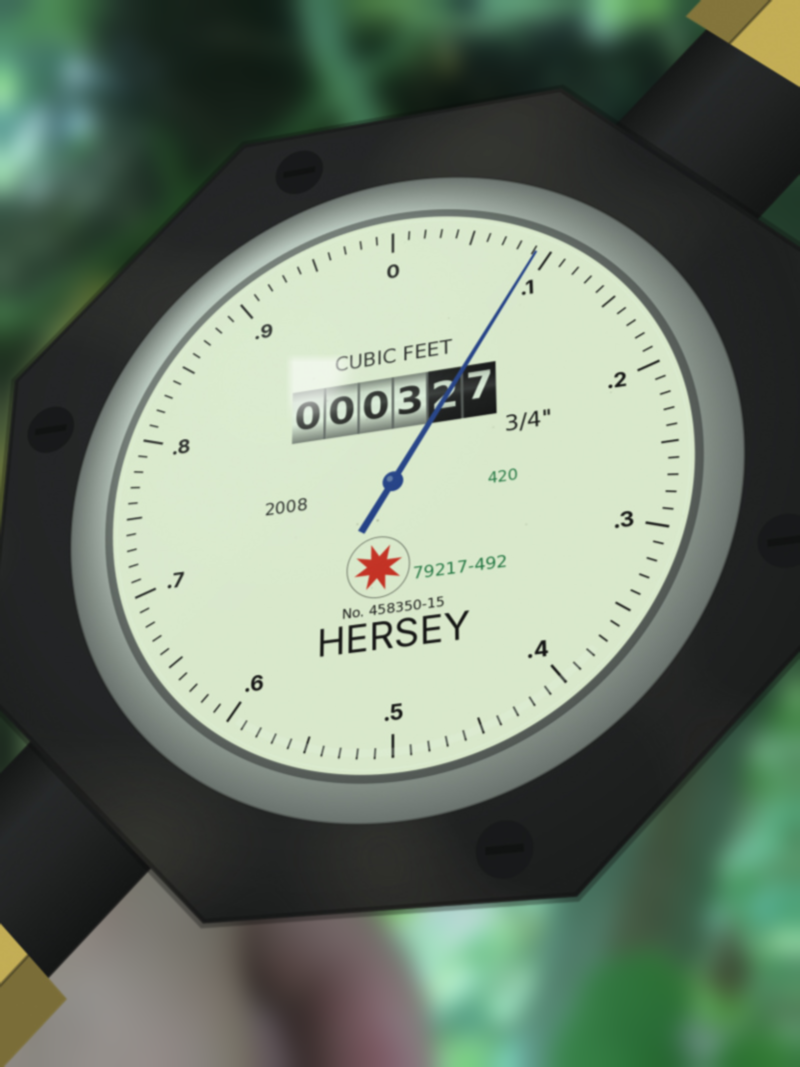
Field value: ft³ 327.09
